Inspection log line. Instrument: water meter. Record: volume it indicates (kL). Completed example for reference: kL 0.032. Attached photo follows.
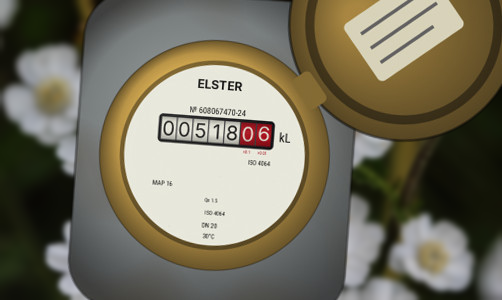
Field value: kL 518.06
